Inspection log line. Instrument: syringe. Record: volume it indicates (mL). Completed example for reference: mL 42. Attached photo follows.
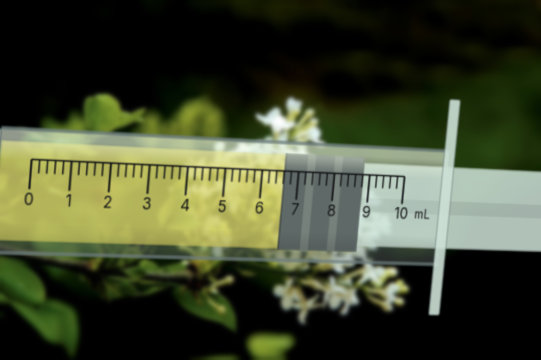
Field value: mL 6.6
